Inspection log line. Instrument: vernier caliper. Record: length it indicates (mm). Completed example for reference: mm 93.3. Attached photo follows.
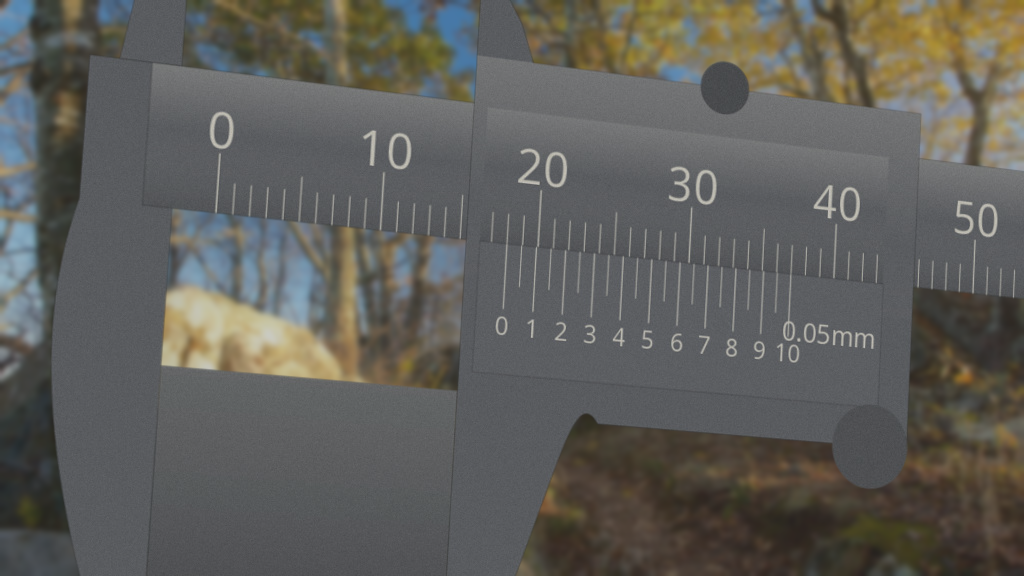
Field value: mm 18.0
